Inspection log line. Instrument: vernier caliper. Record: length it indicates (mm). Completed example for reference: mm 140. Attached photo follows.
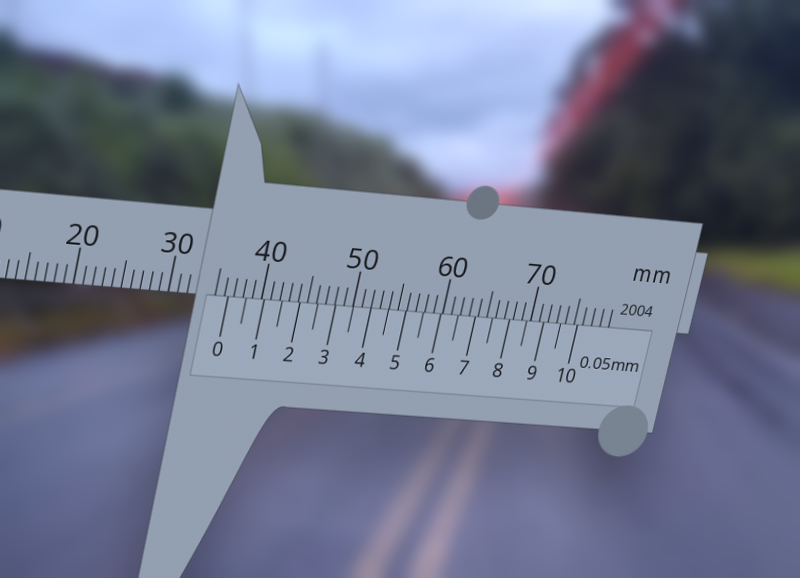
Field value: mm 36.4
